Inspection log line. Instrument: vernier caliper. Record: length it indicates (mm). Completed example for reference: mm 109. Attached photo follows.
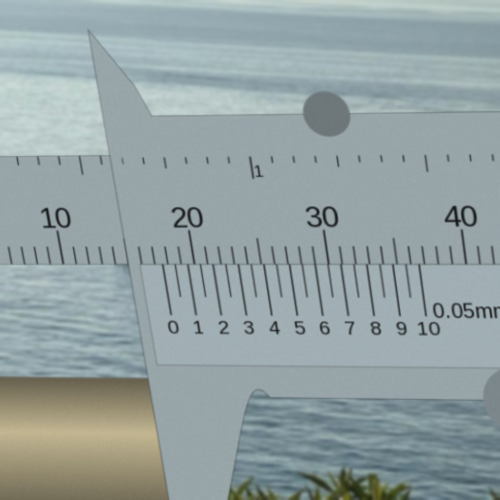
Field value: mm 17.6
